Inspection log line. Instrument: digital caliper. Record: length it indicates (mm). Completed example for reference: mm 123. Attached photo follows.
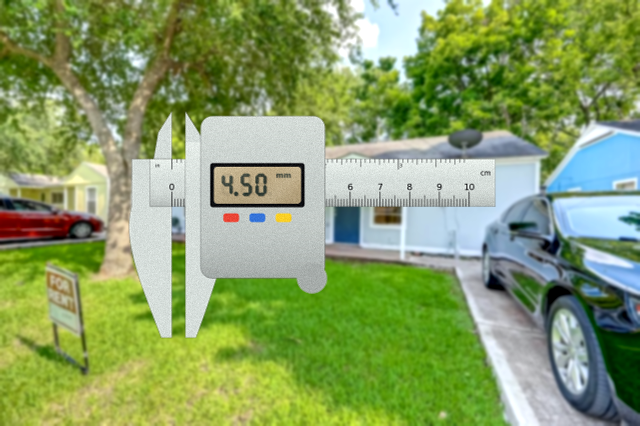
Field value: mm 4.50
